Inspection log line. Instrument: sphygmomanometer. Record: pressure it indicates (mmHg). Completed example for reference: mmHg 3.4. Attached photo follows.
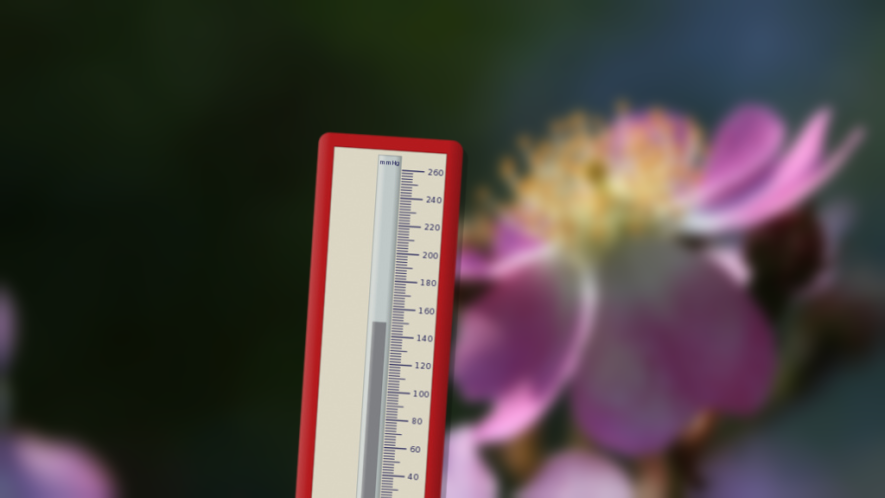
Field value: mmHg 150
